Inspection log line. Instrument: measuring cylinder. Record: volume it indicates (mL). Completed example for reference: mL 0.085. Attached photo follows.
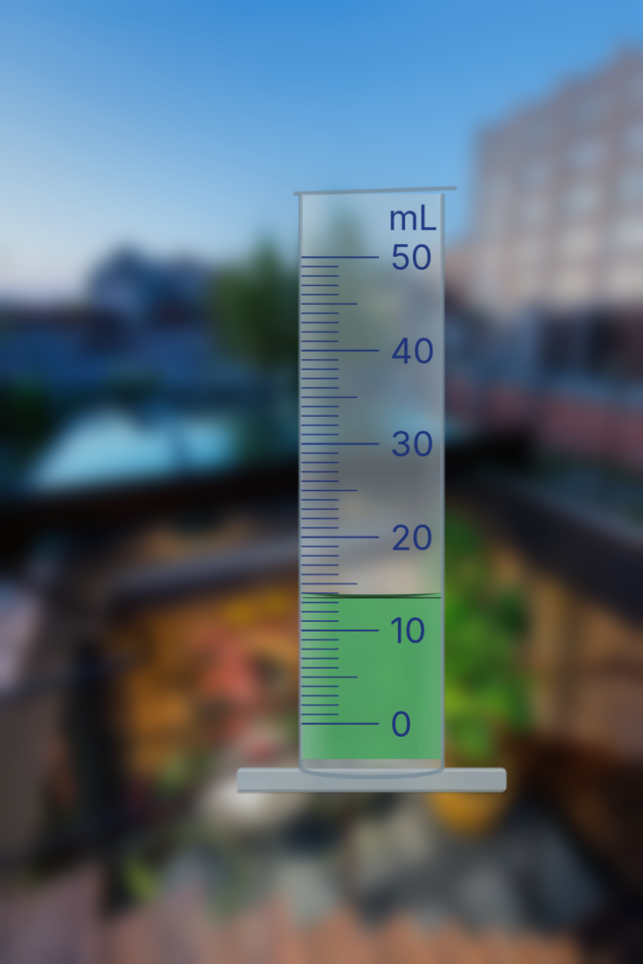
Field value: mL 13.5
